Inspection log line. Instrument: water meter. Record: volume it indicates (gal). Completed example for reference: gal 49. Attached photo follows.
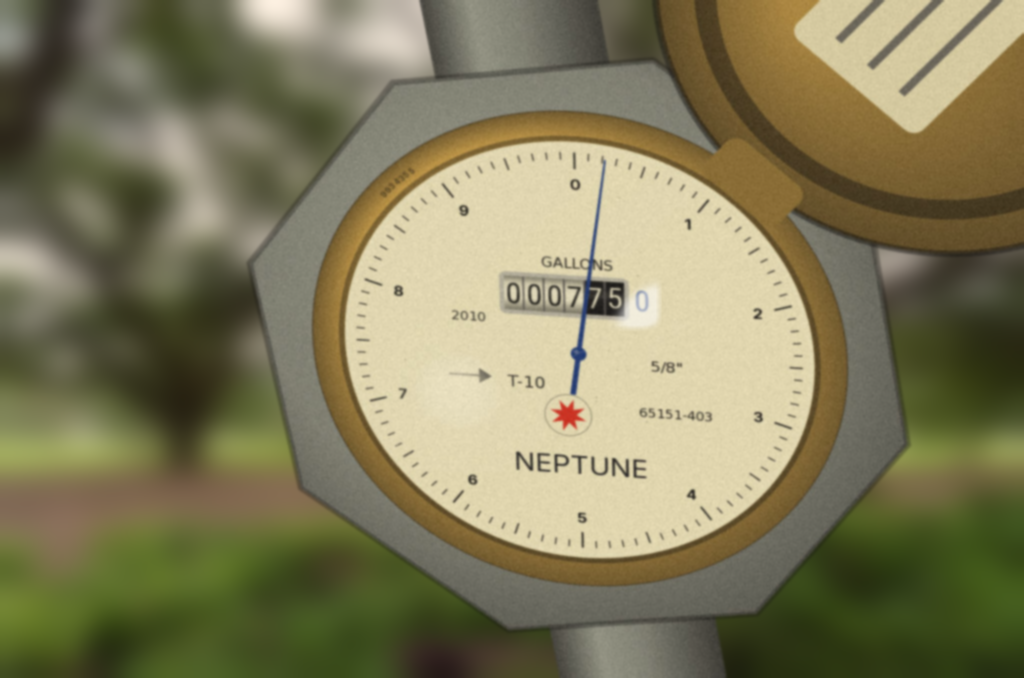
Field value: gal 7750.2
